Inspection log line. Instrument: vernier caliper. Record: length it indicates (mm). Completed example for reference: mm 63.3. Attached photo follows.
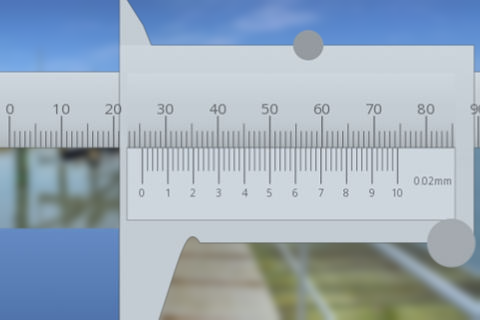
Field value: mm 25.5
